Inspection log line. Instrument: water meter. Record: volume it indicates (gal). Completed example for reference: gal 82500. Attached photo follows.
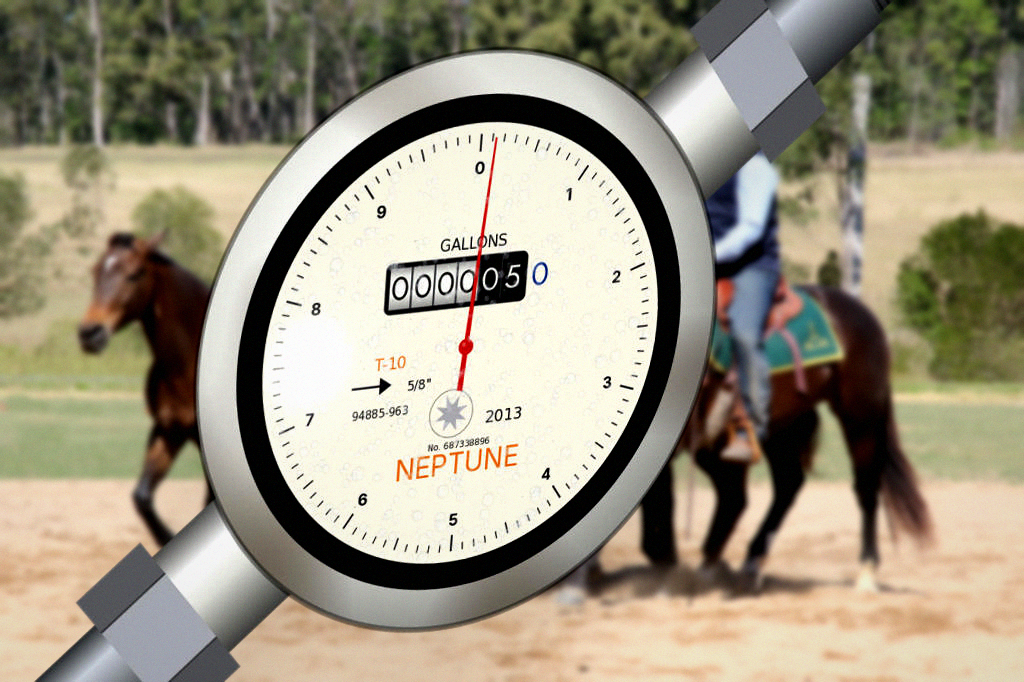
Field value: gal 50.1
